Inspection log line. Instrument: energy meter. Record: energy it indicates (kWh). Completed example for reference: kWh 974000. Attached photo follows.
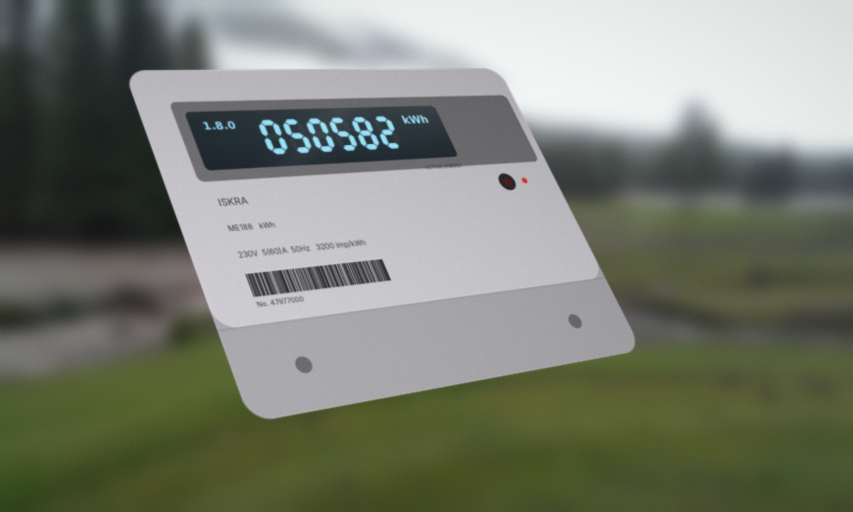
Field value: kWh 50582
